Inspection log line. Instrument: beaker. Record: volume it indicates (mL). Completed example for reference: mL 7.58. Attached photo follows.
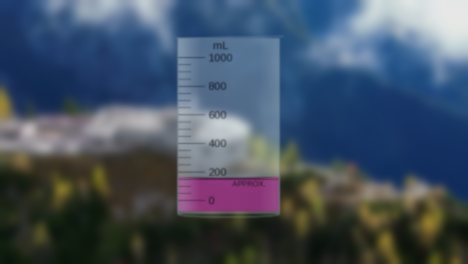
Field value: mL 150
